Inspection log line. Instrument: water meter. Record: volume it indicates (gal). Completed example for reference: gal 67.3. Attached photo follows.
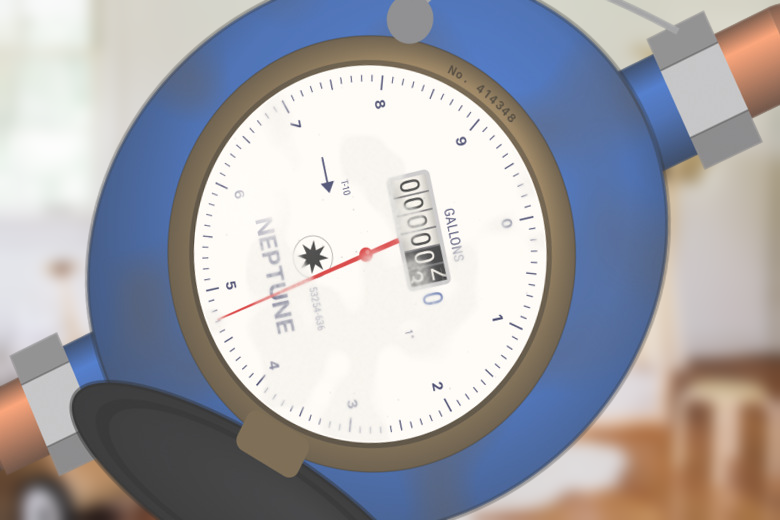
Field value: gal 24.7
